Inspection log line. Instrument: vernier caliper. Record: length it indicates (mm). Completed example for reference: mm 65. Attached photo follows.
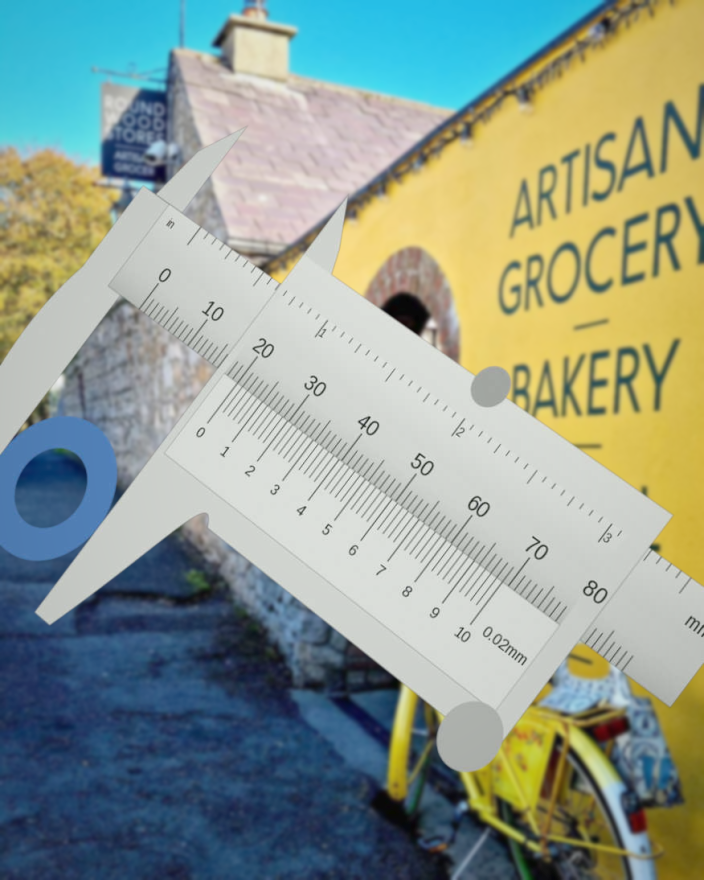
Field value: mm 20.0
